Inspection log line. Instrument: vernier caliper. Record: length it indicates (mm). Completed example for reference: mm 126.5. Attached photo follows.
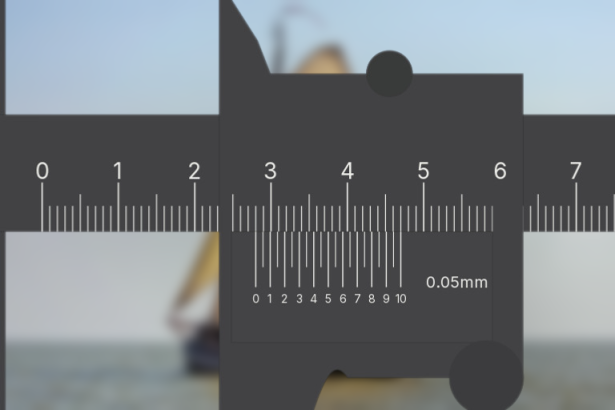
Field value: mm 28.0
